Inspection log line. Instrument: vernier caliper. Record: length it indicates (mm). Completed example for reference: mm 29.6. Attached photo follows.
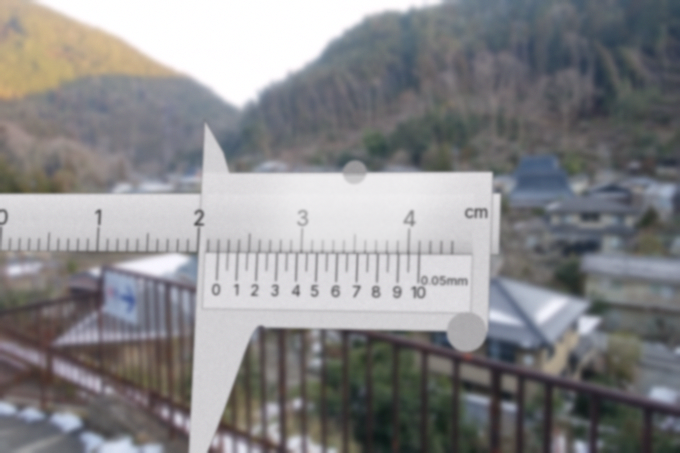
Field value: mm 22.0
